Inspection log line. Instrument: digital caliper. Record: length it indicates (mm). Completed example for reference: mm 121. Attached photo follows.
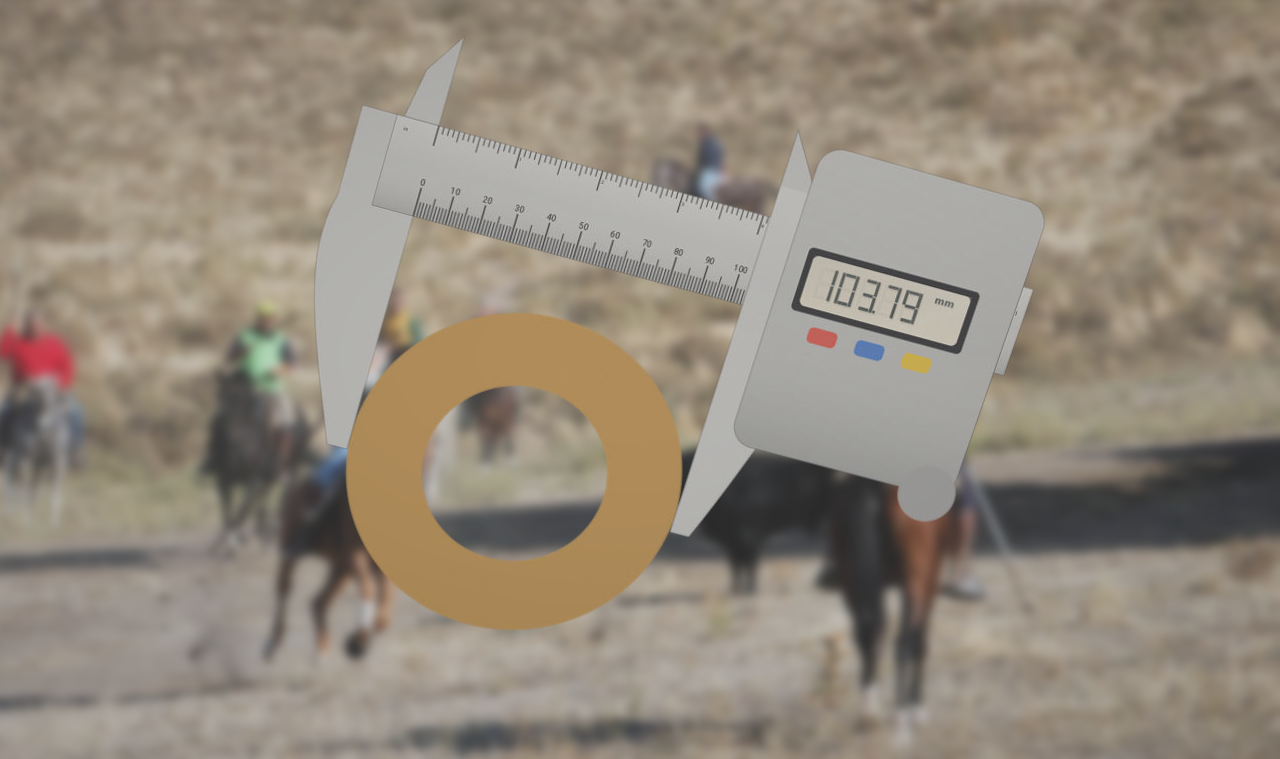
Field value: mm 103.79
